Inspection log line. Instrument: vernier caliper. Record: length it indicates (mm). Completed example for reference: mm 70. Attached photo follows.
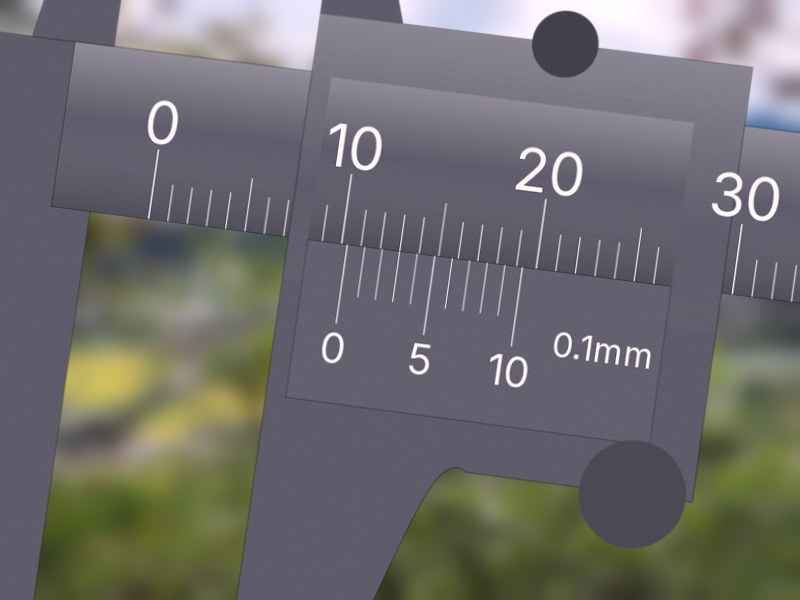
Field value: mm 10.3
